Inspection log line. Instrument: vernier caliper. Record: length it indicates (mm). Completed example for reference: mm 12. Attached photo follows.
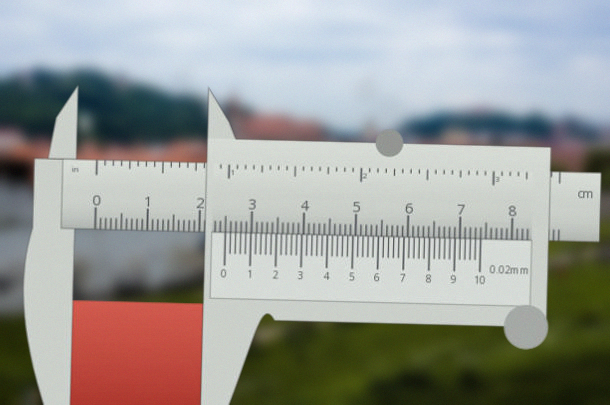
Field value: mm 25.0
